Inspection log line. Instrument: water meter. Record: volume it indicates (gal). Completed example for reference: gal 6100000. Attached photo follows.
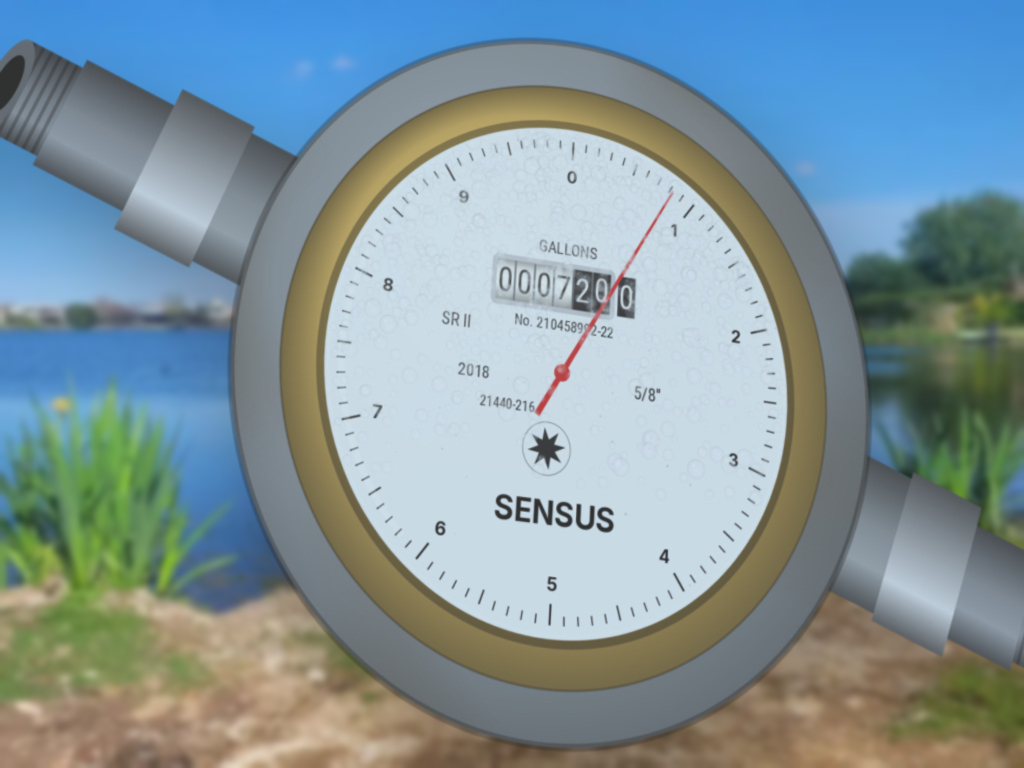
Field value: gal 7200.8
